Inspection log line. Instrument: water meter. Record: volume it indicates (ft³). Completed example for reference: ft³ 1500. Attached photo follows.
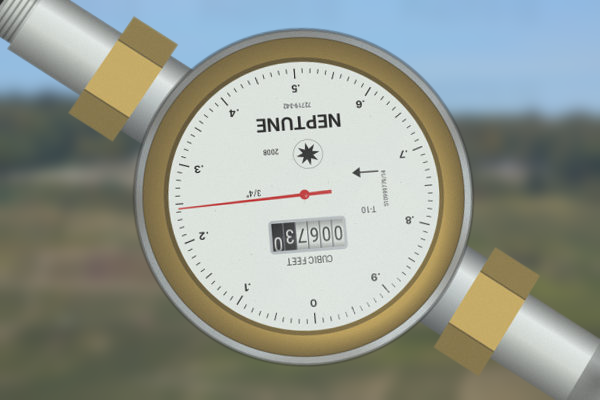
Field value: ft³ 6730.24
